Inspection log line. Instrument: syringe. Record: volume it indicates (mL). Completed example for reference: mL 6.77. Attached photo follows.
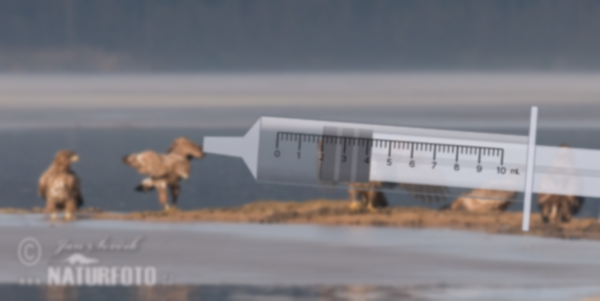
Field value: mL 2
